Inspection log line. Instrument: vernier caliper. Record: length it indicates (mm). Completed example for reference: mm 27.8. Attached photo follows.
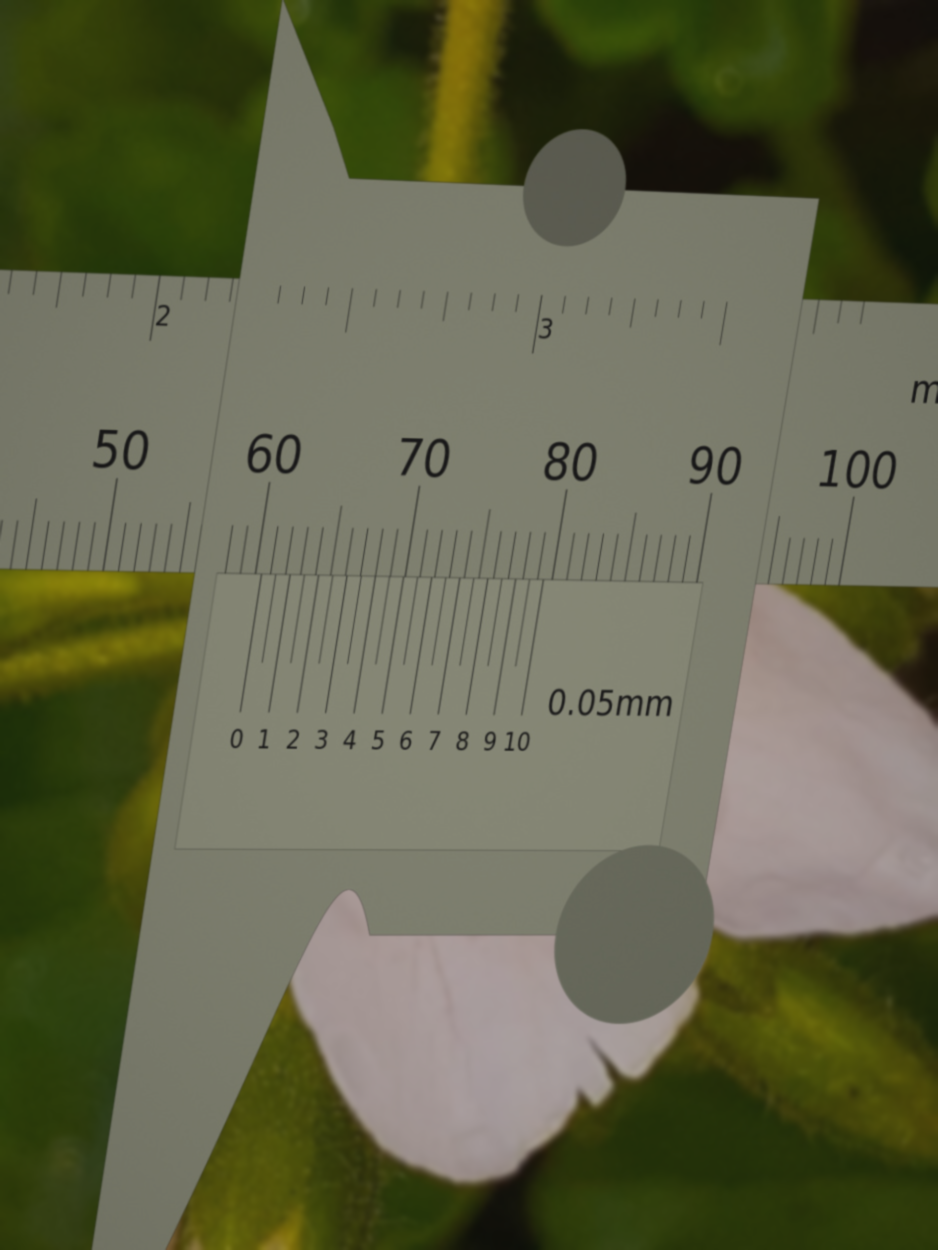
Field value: mm 60.4
